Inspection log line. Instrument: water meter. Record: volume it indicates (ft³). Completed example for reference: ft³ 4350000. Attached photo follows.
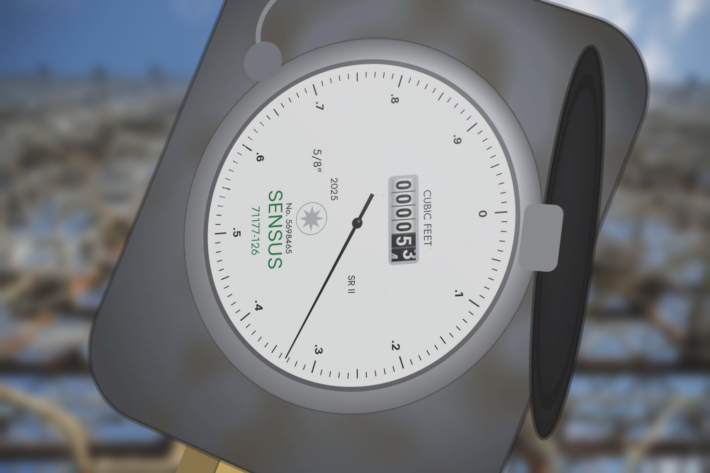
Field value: ft³ 53.33
